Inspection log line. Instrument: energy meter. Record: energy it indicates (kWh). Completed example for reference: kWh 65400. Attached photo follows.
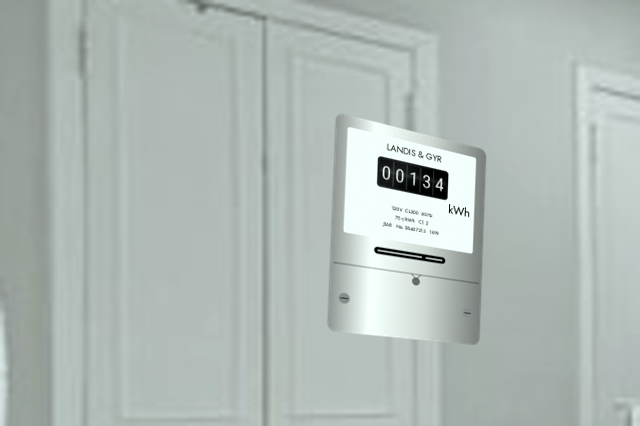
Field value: kWh 134
